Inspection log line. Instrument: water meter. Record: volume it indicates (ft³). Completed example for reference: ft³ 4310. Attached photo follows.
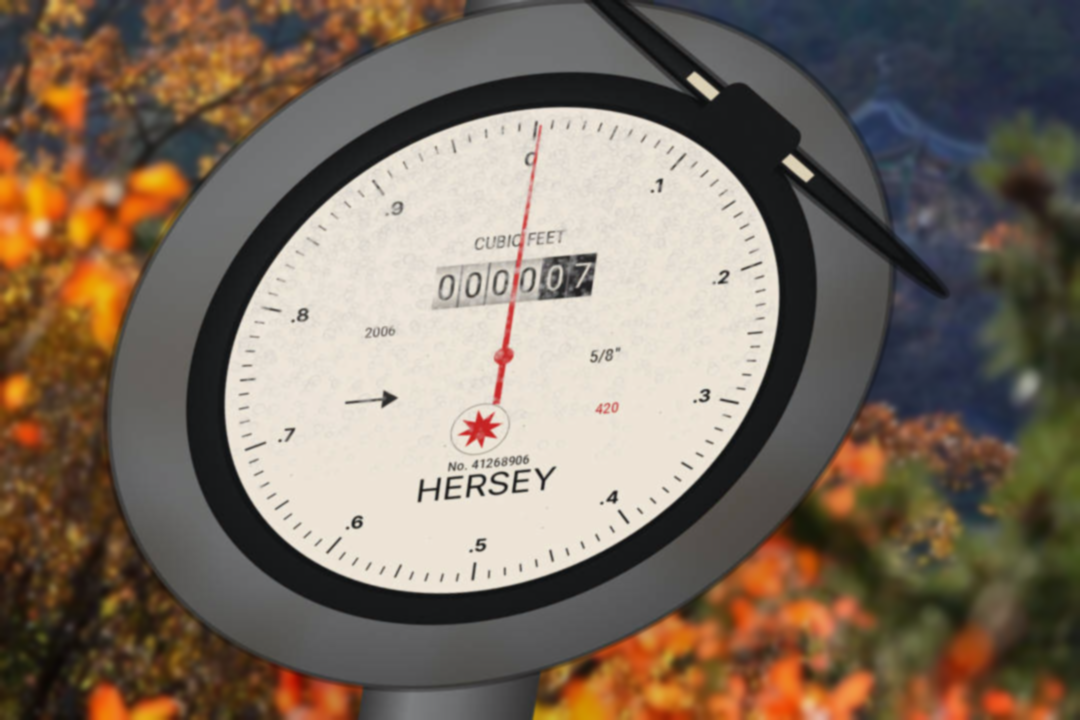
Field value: ft³ 7.00
